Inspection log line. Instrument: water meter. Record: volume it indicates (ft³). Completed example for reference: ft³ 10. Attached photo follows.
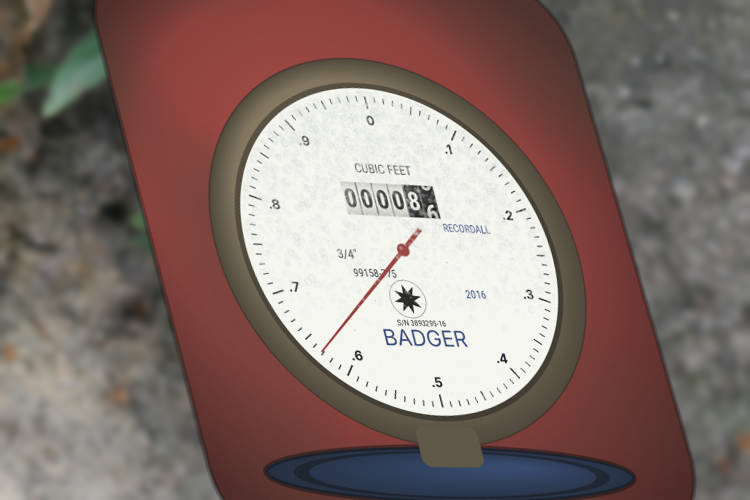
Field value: ft³ 85.63
